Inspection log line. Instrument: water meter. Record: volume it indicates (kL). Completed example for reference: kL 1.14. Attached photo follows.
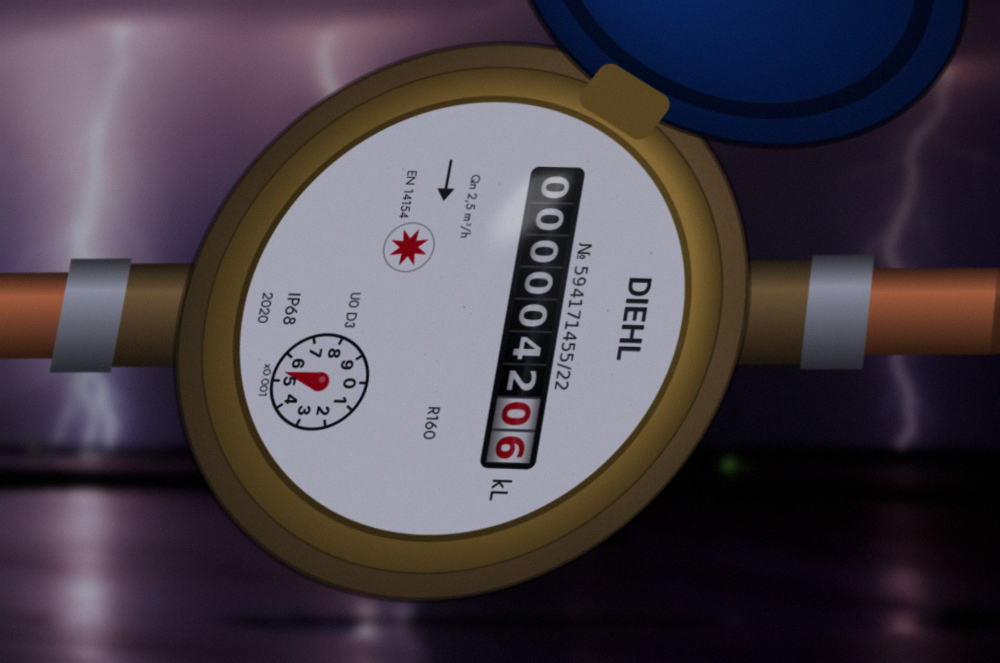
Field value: kL 42.065
